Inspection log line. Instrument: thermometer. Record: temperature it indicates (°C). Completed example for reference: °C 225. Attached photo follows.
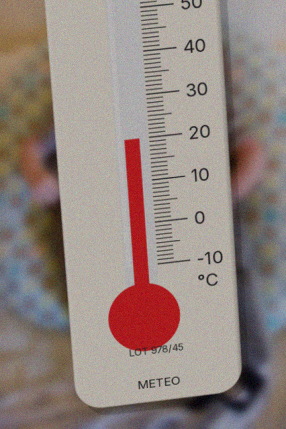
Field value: °C 20
